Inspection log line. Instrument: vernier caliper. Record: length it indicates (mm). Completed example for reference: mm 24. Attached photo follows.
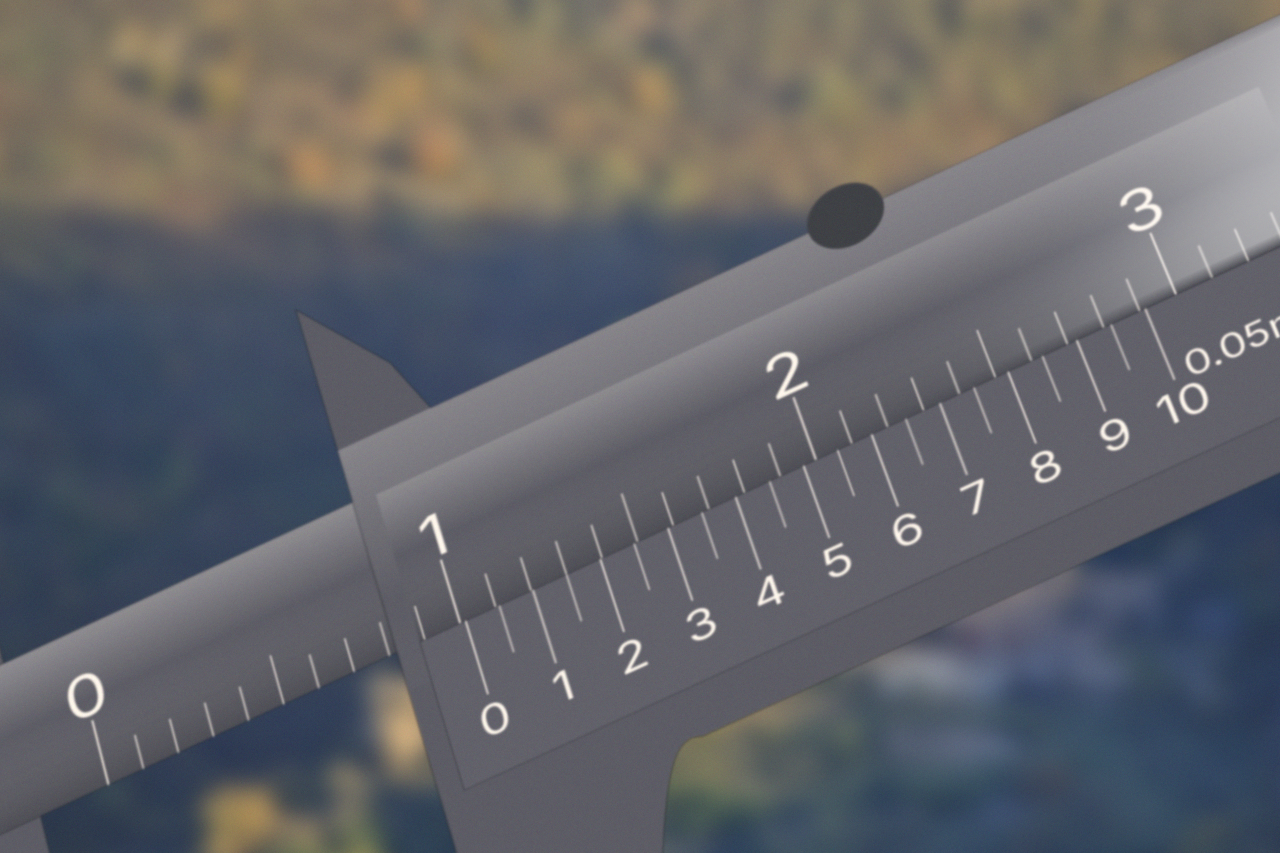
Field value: mm 10.15
